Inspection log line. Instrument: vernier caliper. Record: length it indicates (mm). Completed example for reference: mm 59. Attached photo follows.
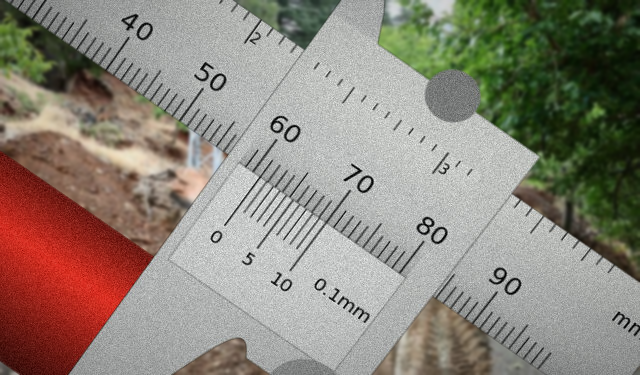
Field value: mm 61.0
